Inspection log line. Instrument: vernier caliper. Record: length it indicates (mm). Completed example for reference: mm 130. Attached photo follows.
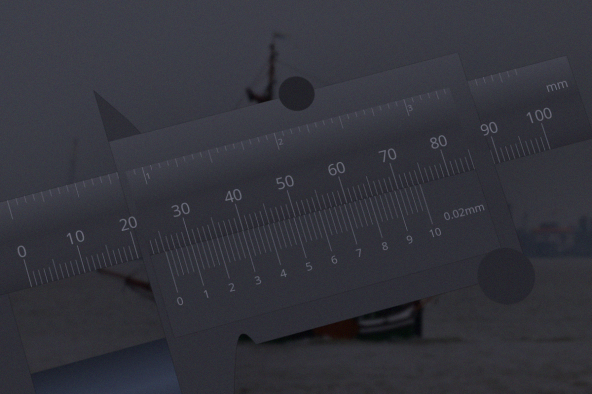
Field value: mm 25.2
